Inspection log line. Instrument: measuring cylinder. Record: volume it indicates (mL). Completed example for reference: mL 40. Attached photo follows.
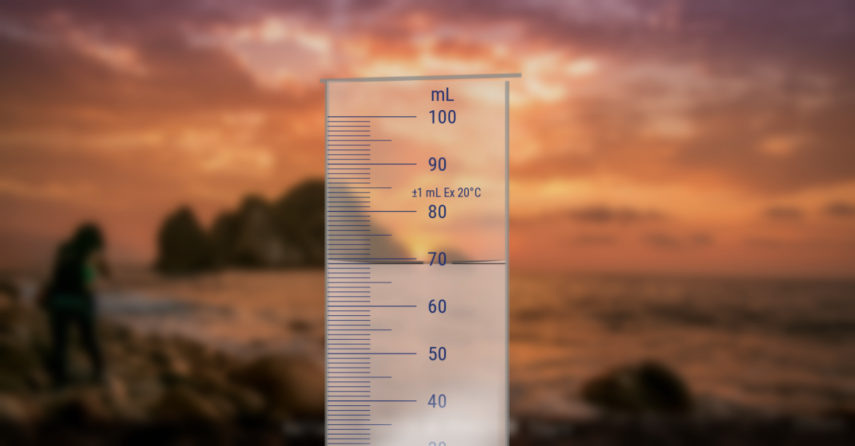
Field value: mL 69
